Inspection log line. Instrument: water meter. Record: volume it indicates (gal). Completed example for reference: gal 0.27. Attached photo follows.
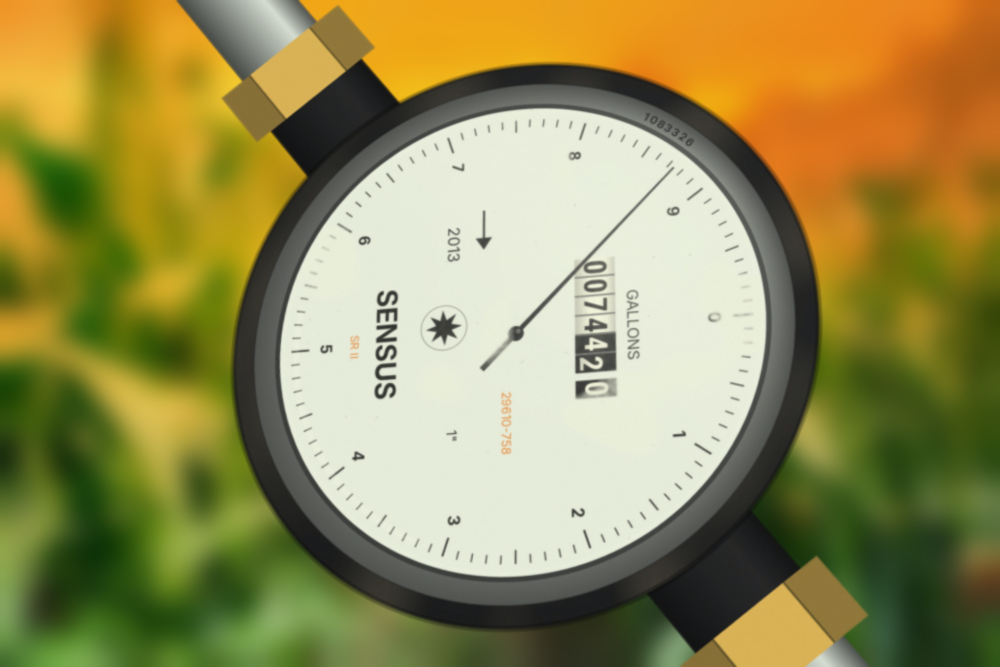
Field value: gal 74418.7
